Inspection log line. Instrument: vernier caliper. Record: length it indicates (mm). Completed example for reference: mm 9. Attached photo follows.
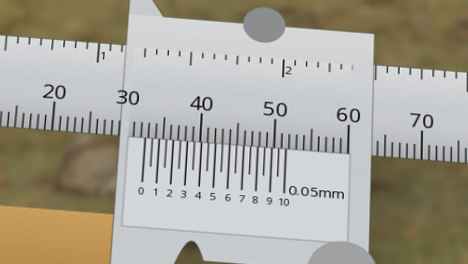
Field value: mm 32.6
